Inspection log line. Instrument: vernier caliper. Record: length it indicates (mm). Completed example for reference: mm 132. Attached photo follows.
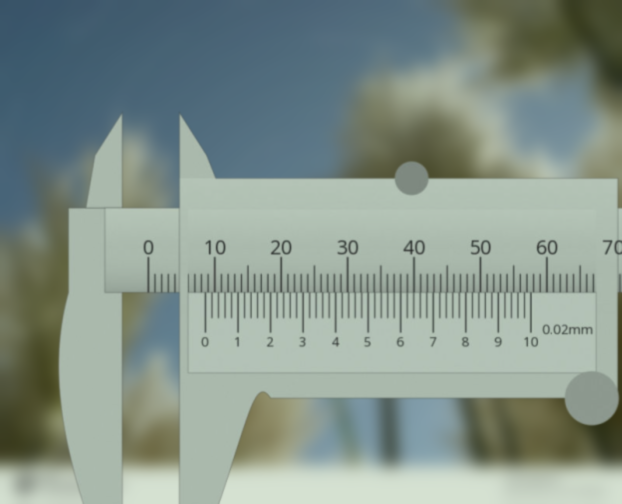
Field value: mm 8.6
